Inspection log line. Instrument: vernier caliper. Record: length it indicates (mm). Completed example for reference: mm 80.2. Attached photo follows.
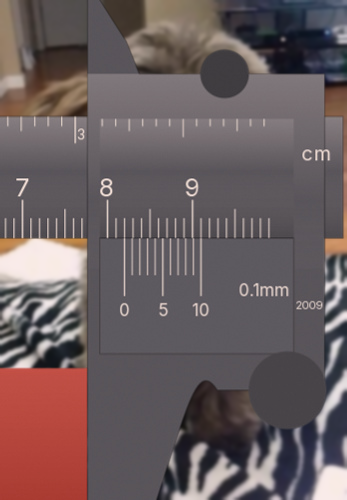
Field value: mm 82.0
